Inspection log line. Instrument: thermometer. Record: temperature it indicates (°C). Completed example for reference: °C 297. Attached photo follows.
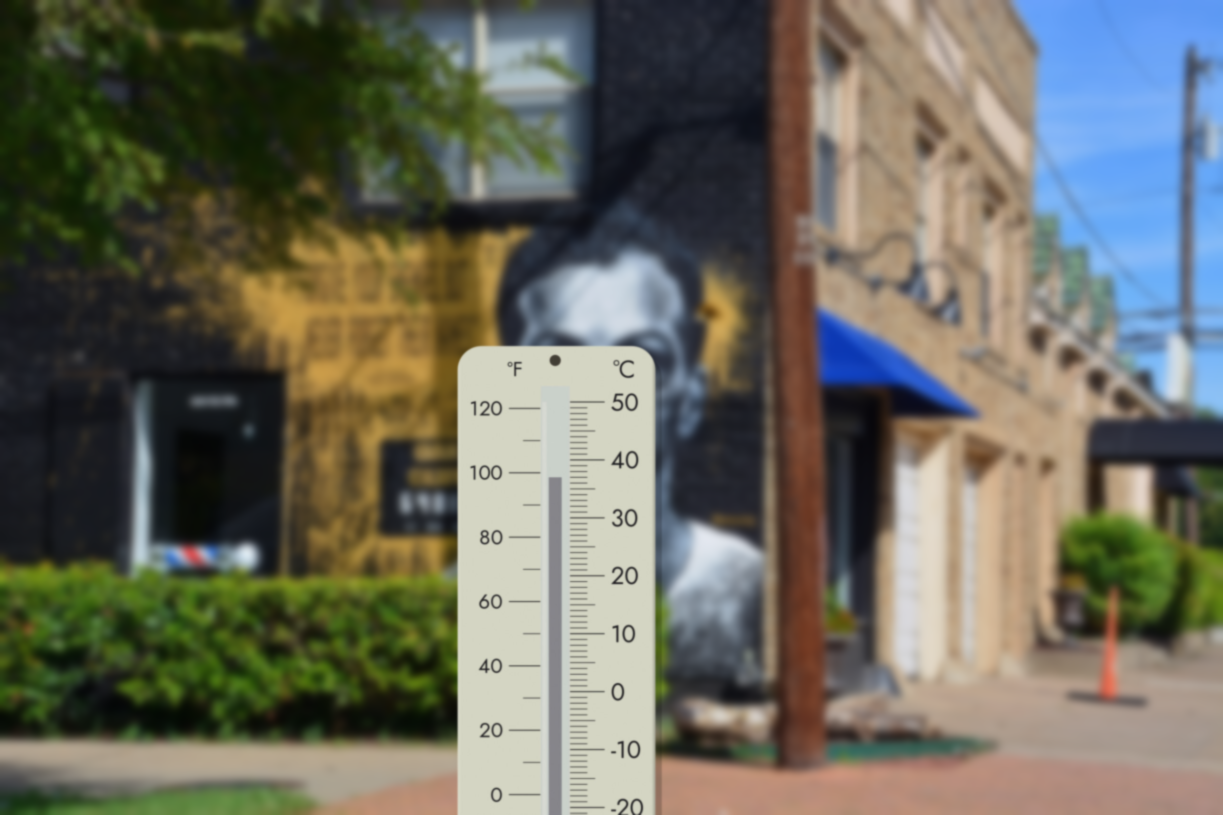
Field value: °C 37
